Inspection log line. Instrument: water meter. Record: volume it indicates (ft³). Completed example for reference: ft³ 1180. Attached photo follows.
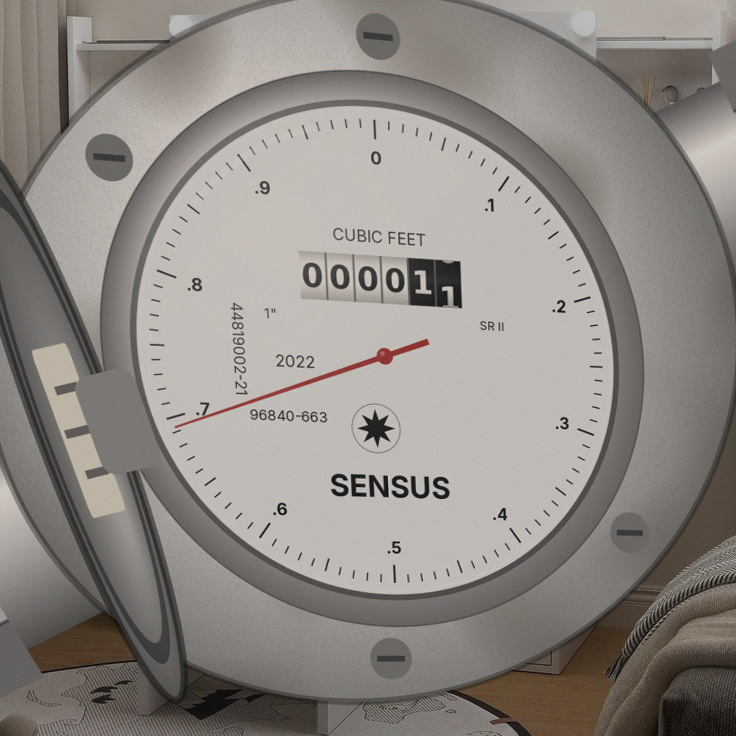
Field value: ft³ 10.69
